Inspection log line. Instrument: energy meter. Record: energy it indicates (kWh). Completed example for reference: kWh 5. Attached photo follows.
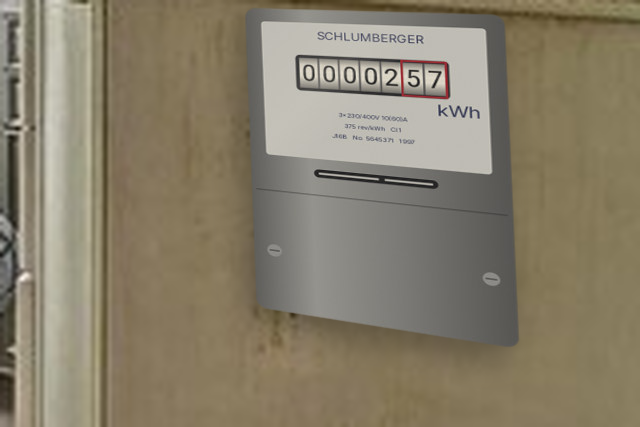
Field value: kWh 2.57
